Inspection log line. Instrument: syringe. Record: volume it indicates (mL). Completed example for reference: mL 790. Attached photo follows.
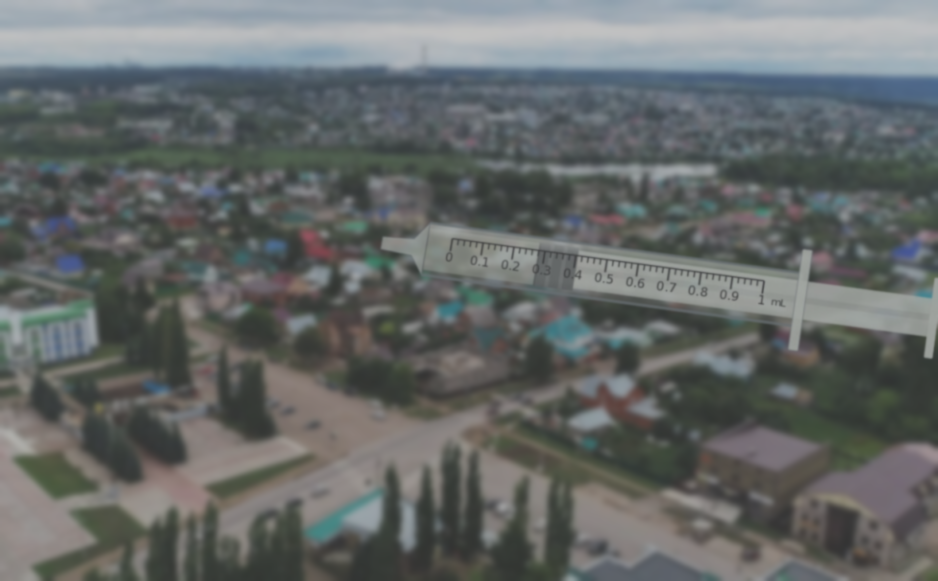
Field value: mL 0.28
